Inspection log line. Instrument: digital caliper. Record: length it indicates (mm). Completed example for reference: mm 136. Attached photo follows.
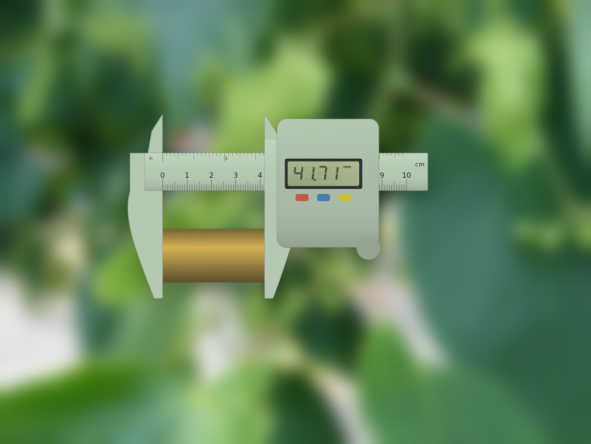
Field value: mm 41.71
